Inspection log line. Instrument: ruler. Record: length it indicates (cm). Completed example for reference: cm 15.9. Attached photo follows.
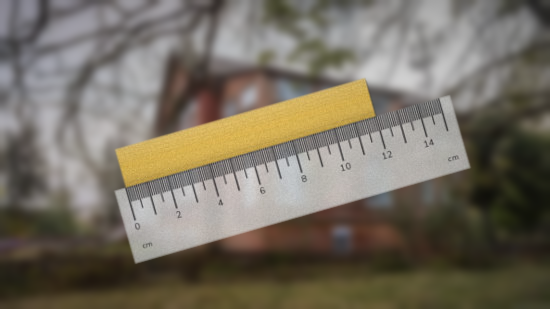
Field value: cm 12
